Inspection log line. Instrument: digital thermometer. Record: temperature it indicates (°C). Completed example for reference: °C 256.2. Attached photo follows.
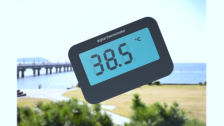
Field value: °C 38.5
